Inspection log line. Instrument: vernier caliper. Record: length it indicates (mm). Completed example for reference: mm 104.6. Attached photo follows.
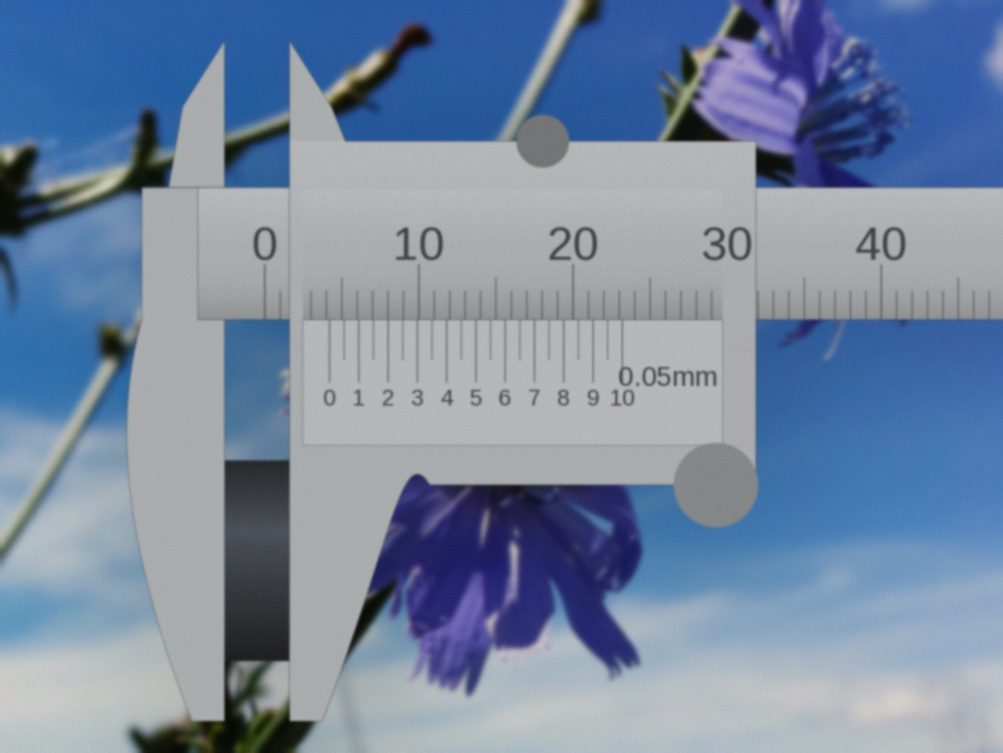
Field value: mm 4.2
